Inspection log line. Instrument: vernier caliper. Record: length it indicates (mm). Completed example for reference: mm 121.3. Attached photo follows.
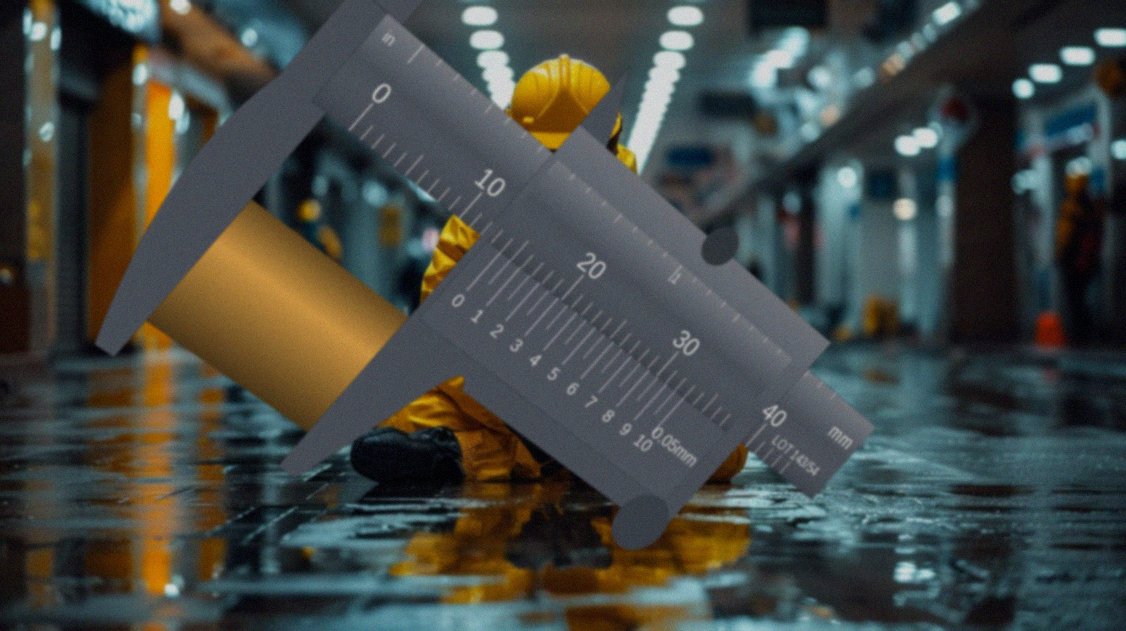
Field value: mm 14.0
